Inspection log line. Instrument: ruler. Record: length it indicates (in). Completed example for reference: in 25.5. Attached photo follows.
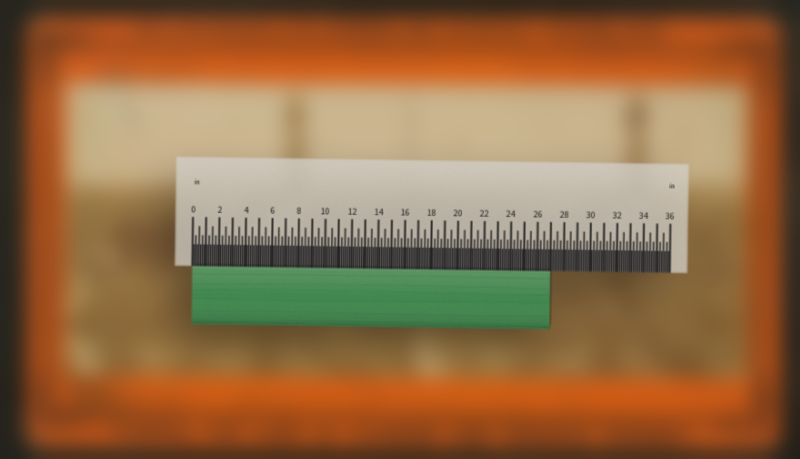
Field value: in 27
